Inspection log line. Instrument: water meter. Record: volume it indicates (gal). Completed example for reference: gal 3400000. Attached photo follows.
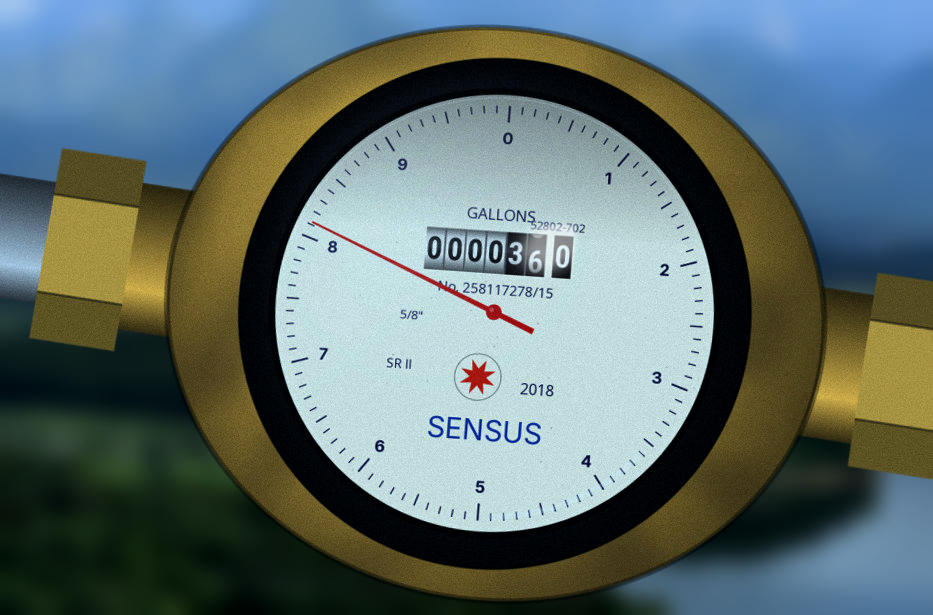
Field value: gal 358.1
